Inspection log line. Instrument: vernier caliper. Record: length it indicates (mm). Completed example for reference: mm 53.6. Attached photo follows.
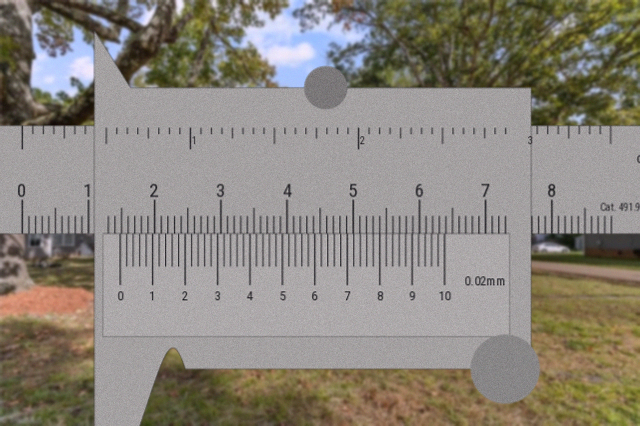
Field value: mm 14.8
